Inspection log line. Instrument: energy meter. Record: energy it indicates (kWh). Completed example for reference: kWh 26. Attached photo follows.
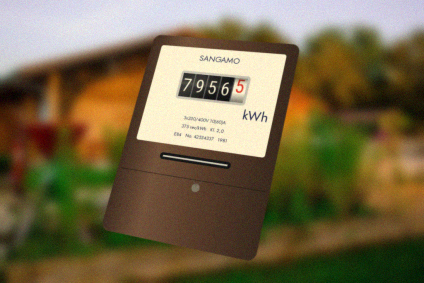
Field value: kWh 7956.5
